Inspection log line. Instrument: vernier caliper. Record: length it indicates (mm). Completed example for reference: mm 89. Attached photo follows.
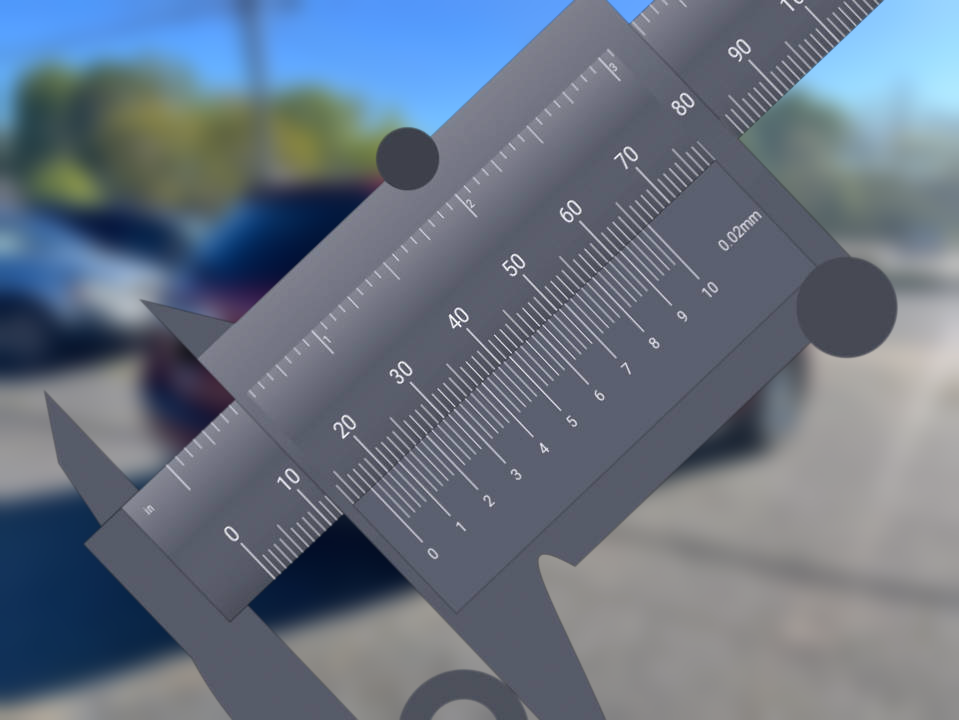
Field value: mm 17.0
